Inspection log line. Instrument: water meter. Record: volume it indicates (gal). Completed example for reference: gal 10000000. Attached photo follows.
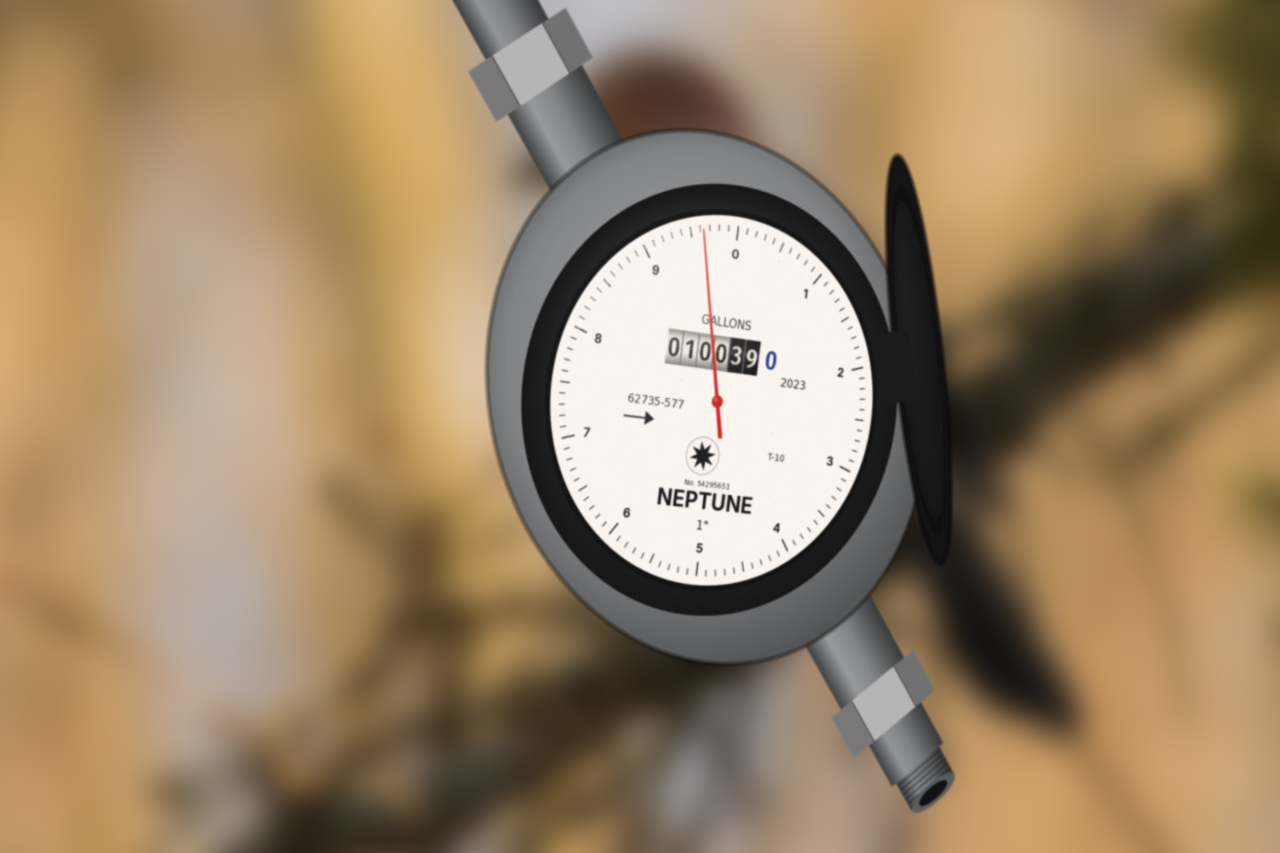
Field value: gal 100389.6
